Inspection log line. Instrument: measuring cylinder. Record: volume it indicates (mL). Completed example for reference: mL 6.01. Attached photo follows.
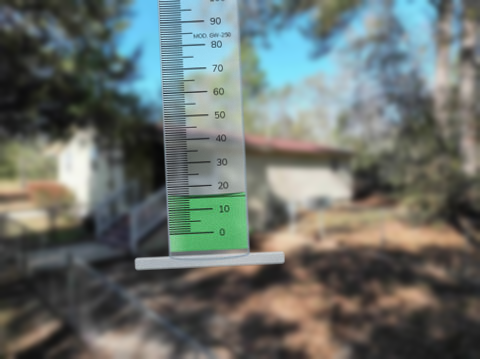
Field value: mL 15
